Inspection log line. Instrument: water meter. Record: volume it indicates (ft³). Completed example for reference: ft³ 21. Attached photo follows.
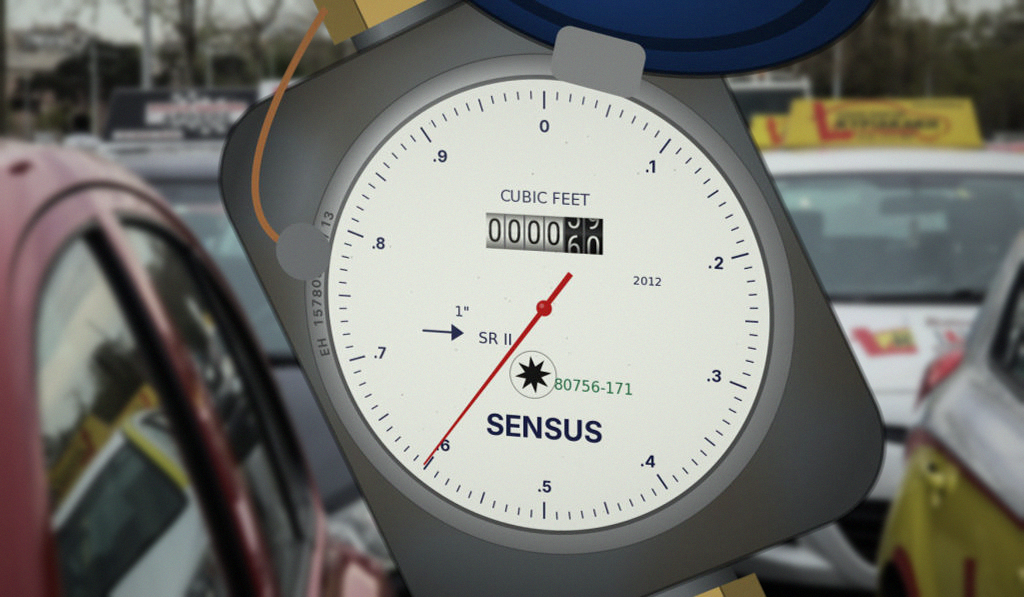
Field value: ft³ 59.60
